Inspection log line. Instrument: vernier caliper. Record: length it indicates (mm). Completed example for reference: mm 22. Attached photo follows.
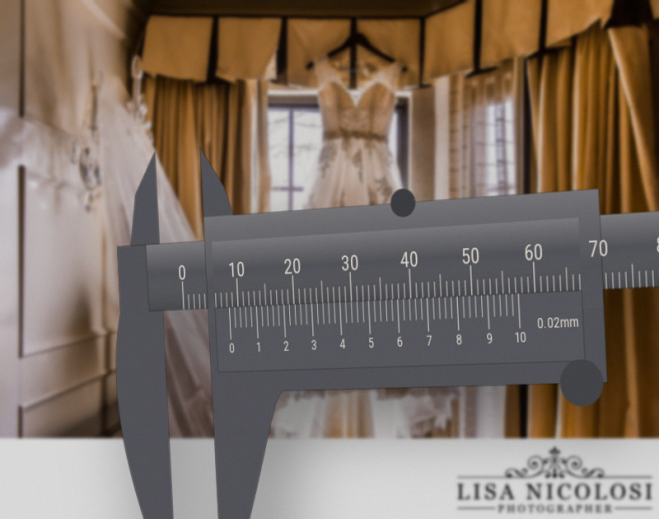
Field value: mm 8.4
